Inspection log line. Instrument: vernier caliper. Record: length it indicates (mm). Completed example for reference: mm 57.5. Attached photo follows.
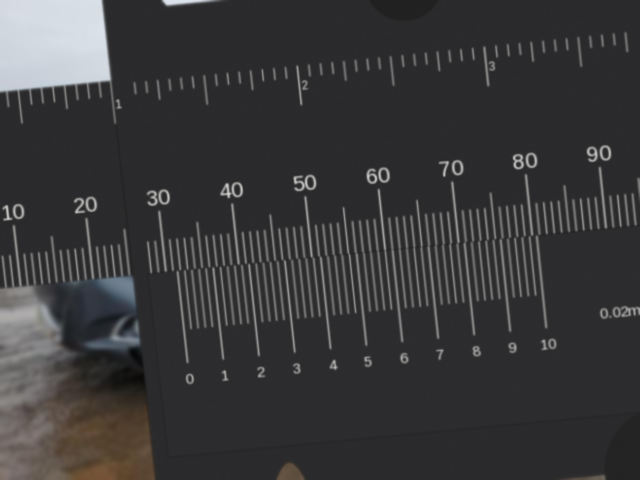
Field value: mm 31.6
